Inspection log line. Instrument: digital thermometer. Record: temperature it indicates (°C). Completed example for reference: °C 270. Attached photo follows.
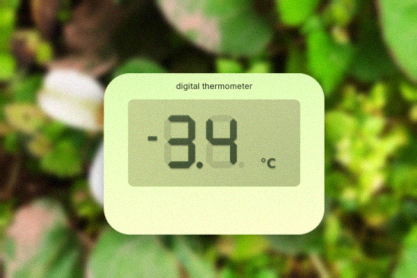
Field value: °C -3.4
